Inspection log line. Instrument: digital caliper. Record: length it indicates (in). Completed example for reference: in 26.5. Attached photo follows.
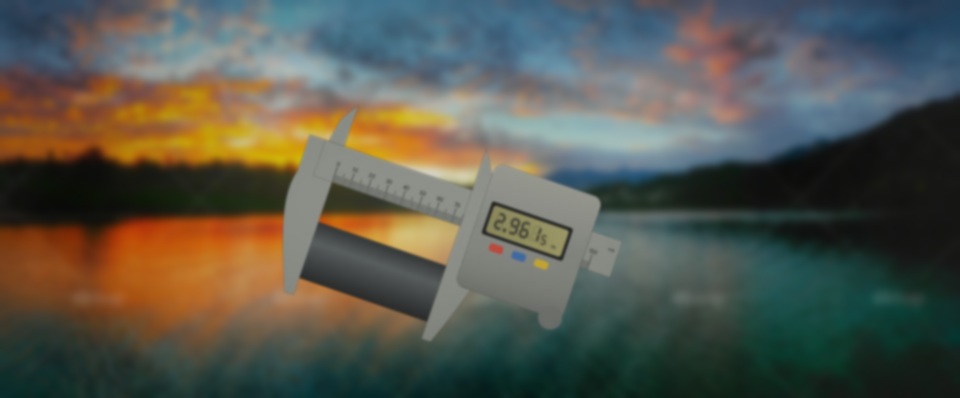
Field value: in 2.9615
